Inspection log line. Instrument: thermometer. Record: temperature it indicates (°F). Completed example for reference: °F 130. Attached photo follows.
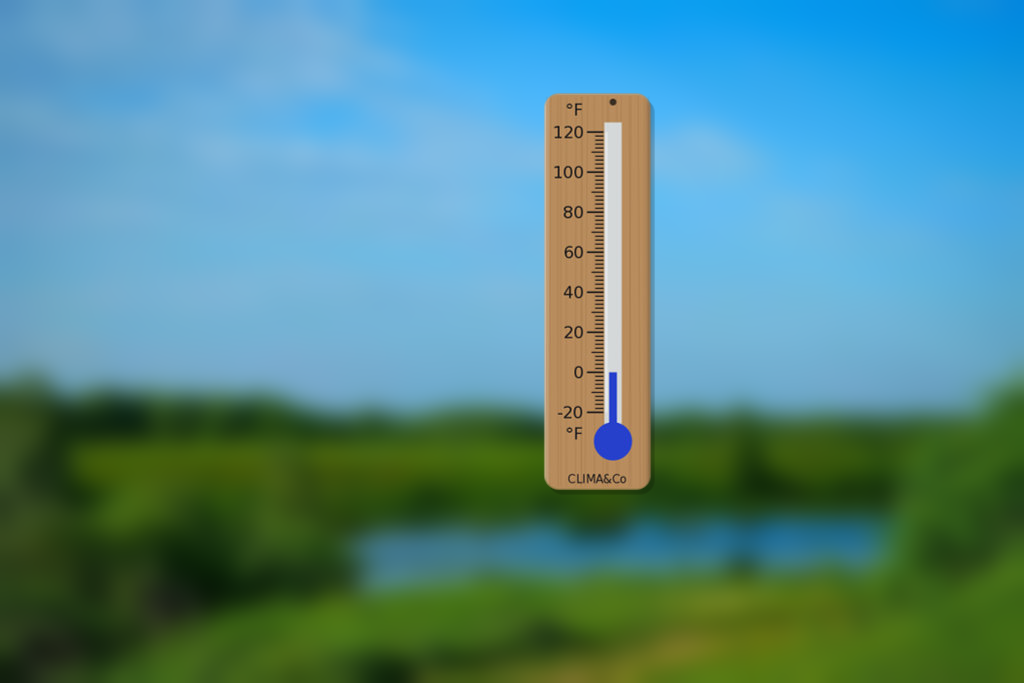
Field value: °F 0
